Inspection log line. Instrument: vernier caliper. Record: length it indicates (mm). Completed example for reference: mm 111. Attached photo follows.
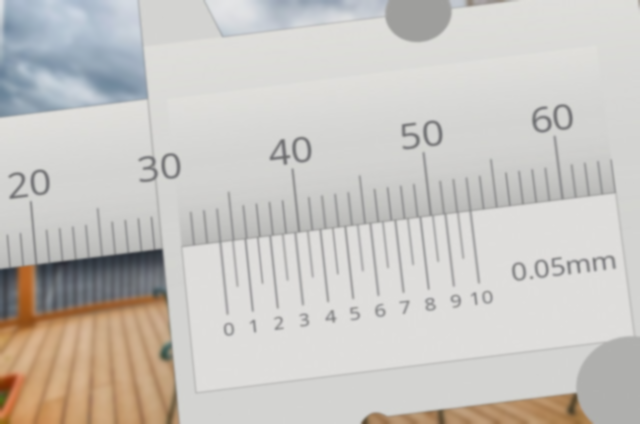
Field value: mm 34.0
